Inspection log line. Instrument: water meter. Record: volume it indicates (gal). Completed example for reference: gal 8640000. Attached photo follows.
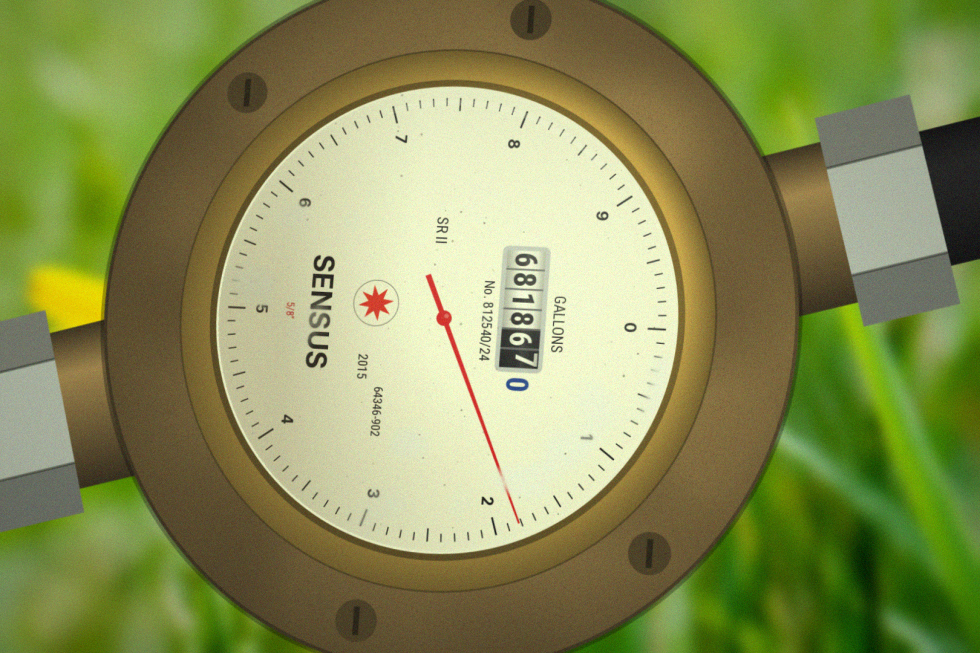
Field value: gal 6818671.8
